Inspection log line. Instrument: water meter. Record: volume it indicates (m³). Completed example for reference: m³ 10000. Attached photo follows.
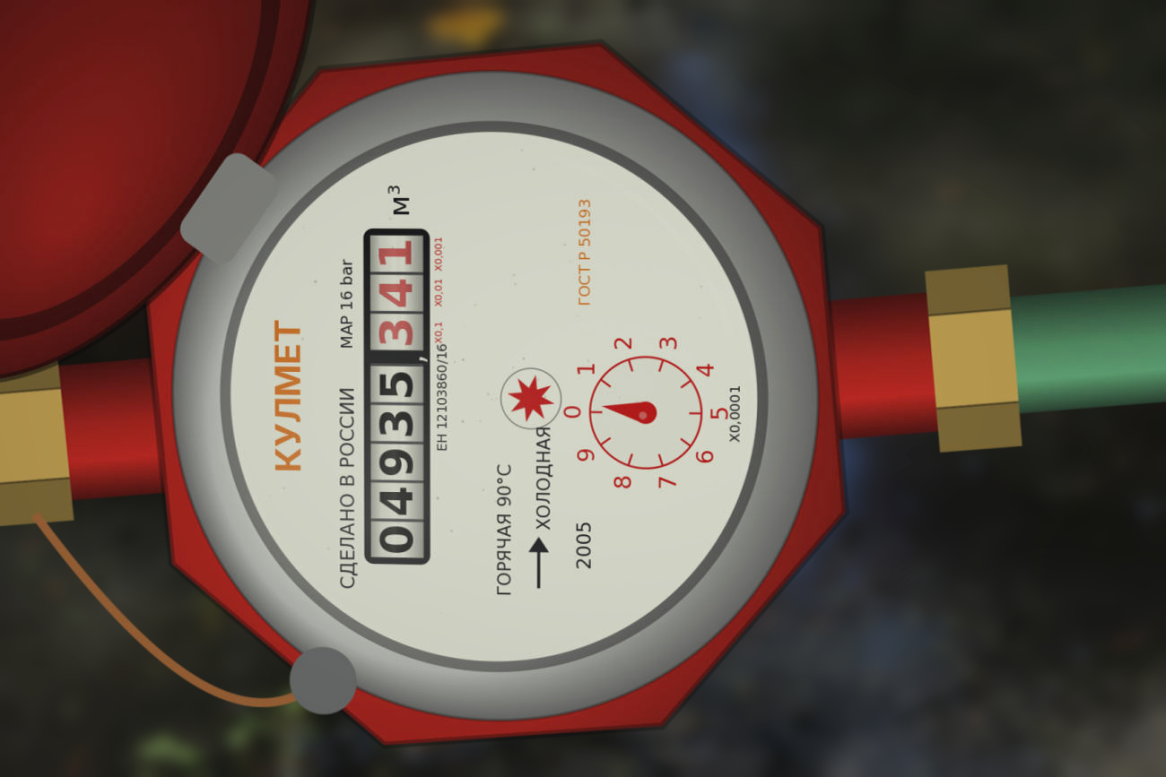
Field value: m³ 4935.3410
